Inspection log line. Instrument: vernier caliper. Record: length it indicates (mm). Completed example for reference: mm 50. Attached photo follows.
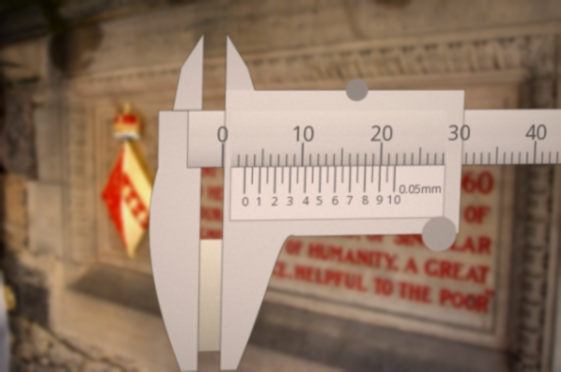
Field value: mm 2.8
